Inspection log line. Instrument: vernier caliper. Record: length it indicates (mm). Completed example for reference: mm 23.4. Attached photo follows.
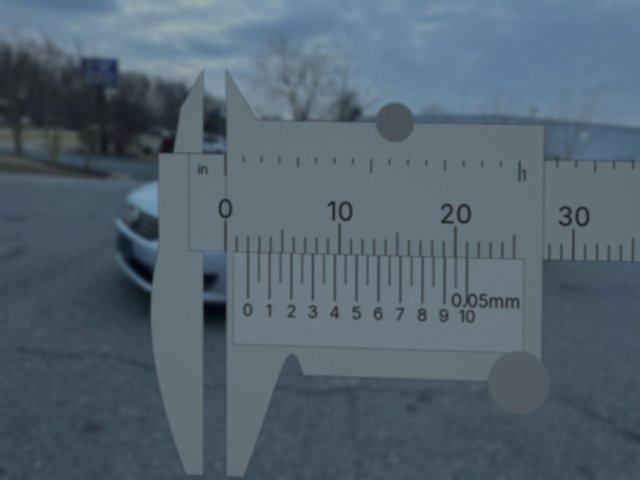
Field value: mm 2.0
